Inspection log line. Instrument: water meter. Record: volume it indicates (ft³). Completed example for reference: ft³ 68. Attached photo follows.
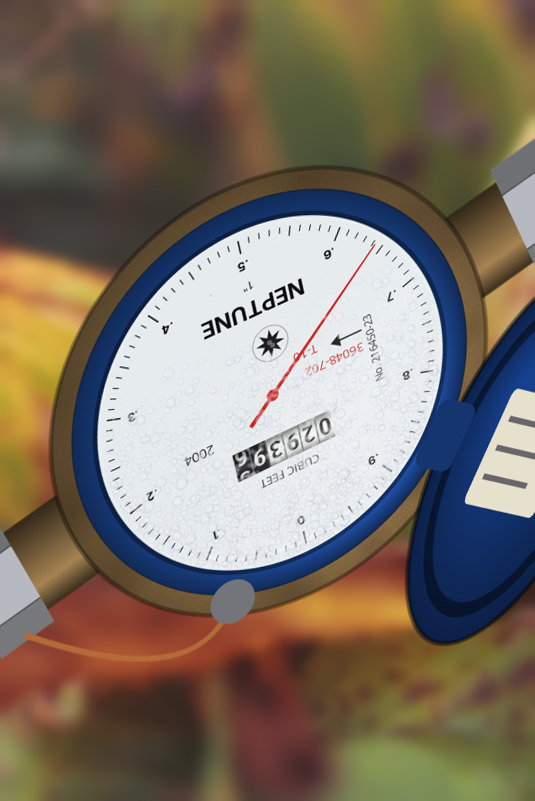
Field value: ft³ 29395.64
